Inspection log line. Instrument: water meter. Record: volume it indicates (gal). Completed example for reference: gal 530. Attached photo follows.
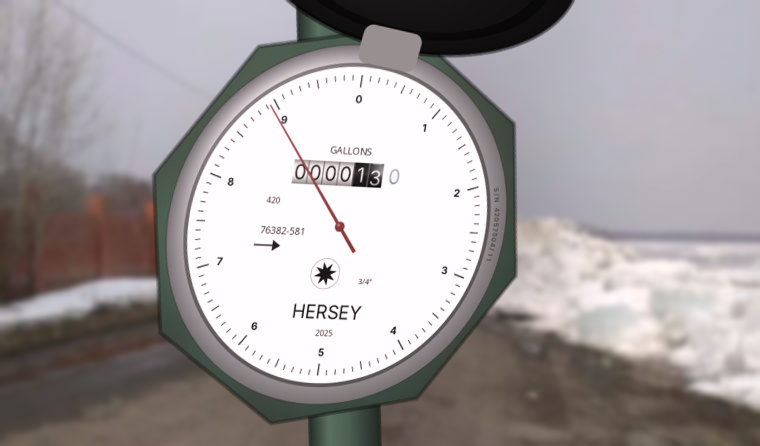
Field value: gal 128.9
